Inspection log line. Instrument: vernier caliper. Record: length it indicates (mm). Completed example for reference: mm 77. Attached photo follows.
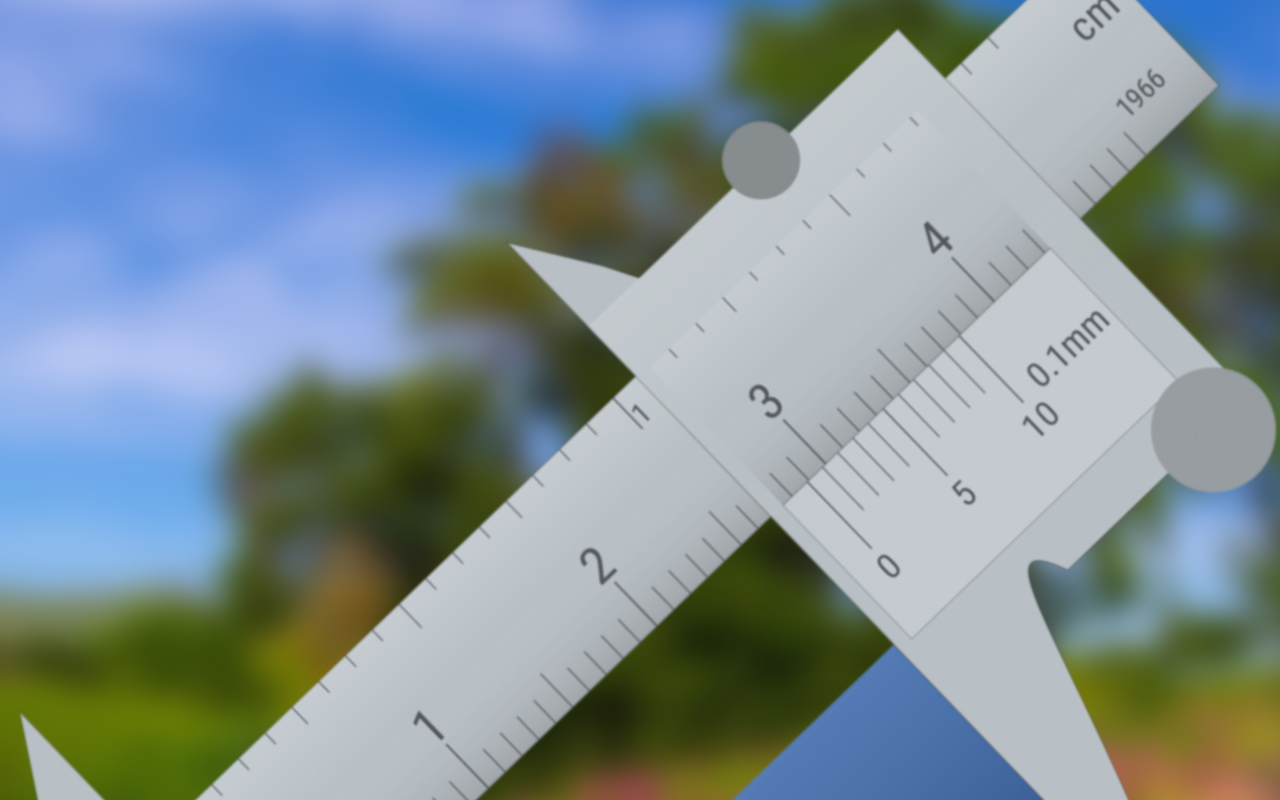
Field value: mm 28.9
